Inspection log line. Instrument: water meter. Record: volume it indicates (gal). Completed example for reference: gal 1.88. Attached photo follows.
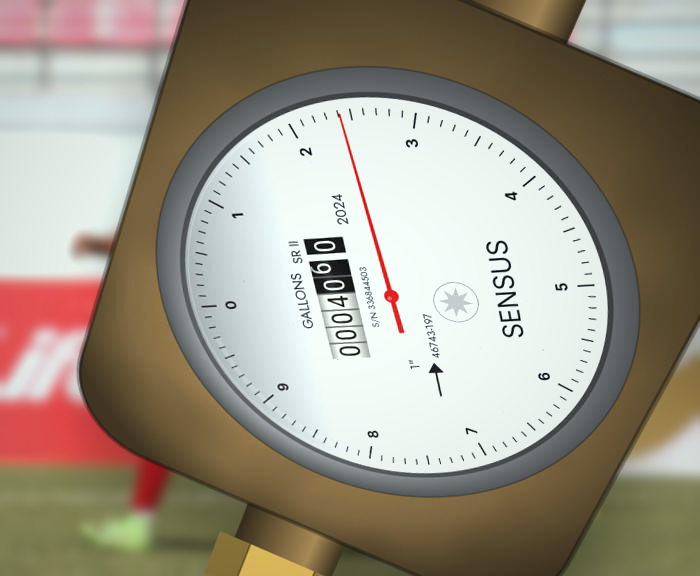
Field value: gal 4062.4
